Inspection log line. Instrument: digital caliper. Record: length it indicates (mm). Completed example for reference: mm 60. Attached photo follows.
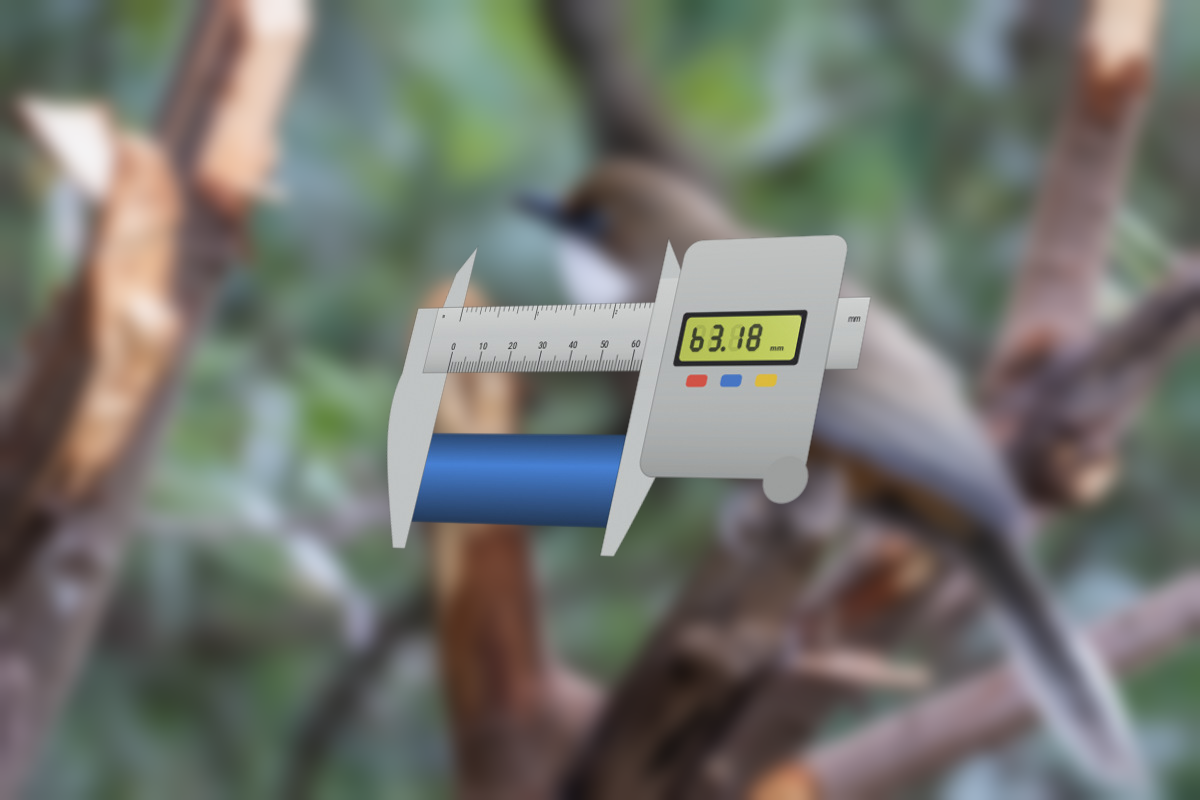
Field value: mm 63.18
